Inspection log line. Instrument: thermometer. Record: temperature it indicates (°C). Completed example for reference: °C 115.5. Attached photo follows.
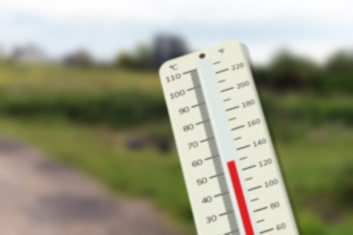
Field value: °C 55
